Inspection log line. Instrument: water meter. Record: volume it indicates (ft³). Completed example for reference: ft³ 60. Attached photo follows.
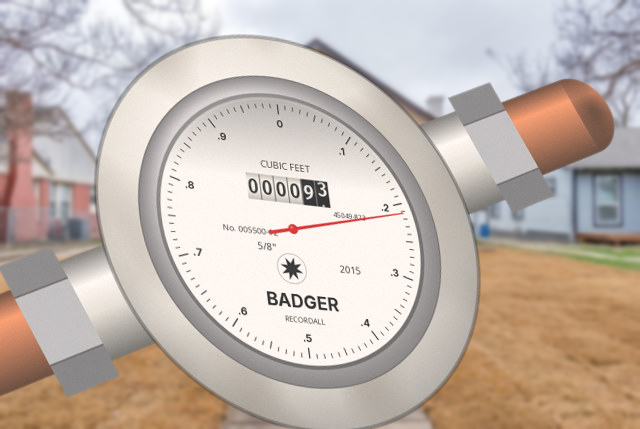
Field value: ft³ 93.21
